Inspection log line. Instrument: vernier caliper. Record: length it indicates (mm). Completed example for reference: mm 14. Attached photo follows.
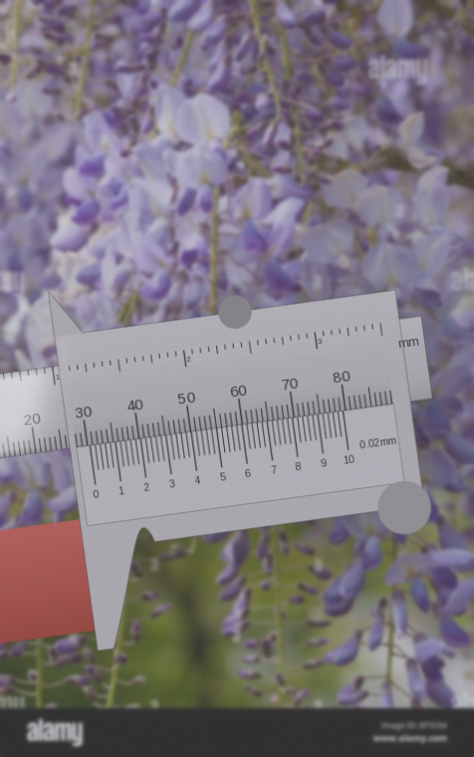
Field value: mm 30.5
